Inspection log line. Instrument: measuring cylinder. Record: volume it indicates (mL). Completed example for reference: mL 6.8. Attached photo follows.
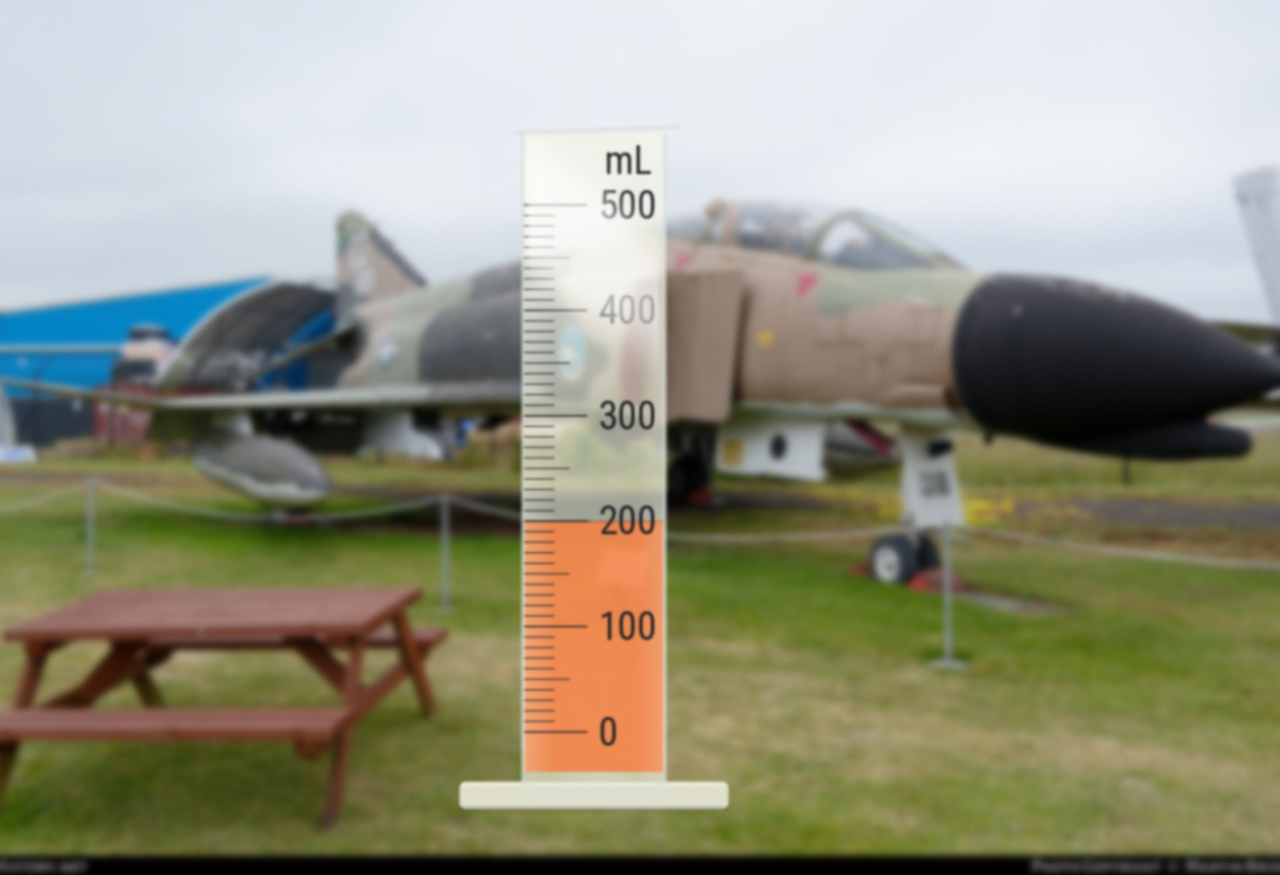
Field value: mL 200
